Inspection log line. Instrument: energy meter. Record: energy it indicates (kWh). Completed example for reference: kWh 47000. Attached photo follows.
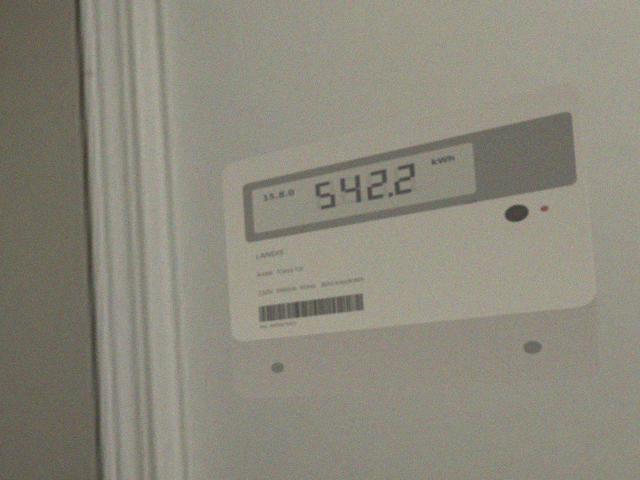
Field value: kWh 542.2
